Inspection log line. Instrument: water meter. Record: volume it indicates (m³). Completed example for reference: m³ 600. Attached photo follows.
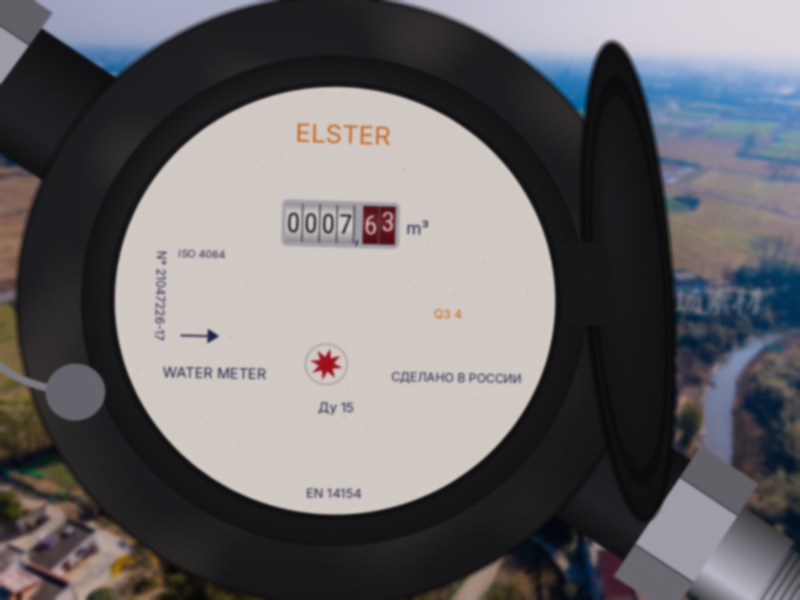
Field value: m³ 7.63
